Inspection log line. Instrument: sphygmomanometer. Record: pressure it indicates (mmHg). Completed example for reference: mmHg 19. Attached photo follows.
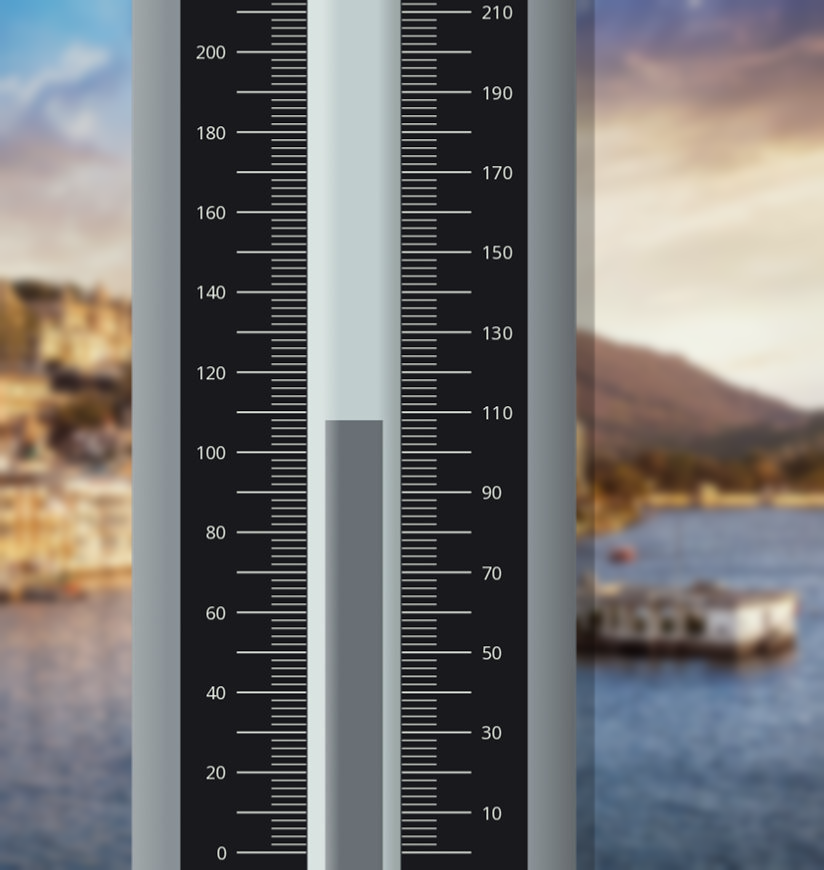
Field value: mmHg 108
